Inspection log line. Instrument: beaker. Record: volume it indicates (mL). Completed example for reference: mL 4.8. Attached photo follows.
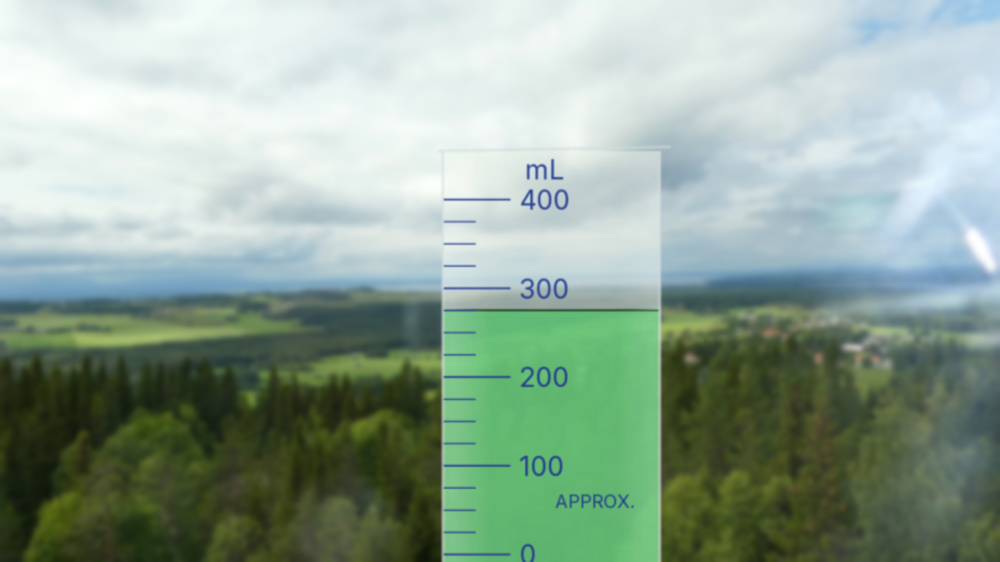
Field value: mL 275
